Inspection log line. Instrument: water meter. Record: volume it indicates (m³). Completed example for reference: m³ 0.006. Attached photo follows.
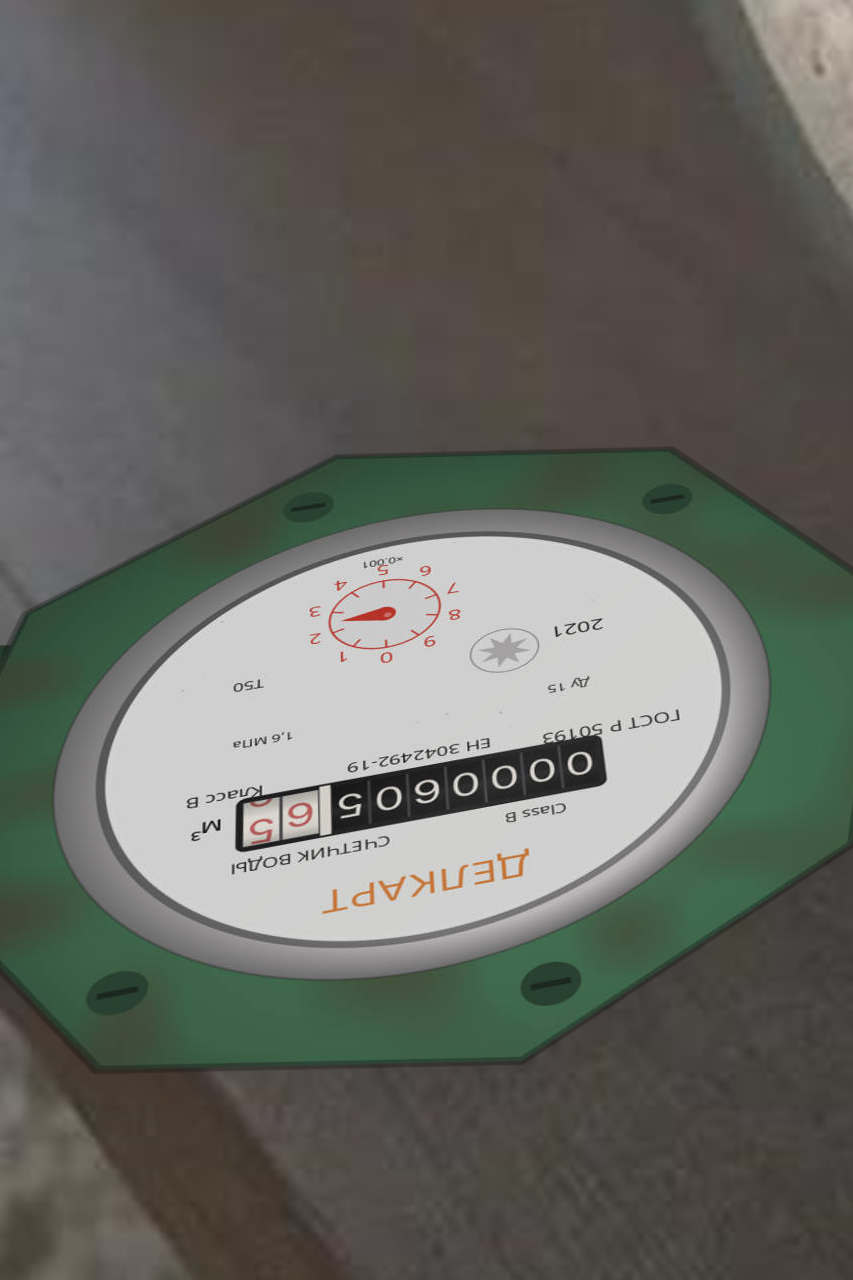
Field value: m³ 605.652
